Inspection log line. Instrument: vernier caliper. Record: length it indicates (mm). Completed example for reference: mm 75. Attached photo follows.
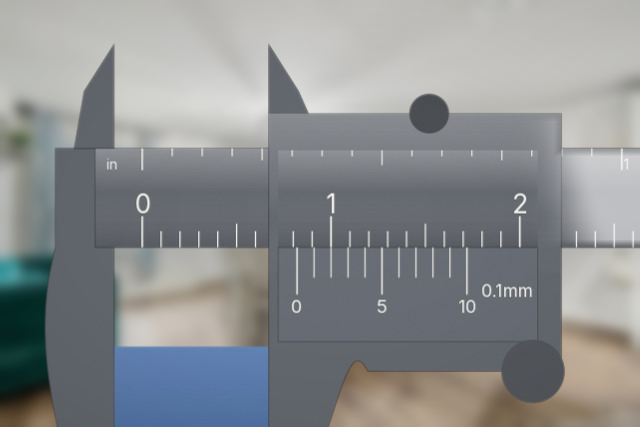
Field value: mm 8.2
